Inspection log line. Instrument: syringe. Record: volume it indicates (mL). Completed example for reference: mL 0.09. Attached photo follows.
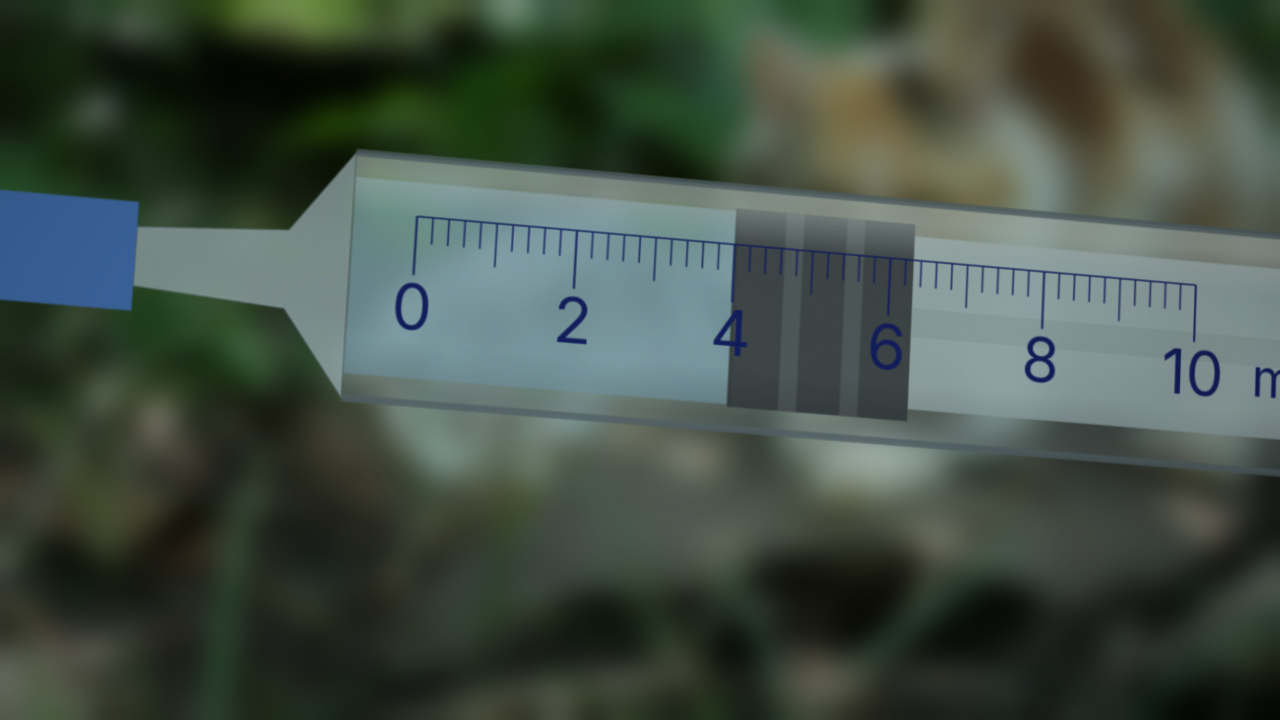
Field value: mL 4
